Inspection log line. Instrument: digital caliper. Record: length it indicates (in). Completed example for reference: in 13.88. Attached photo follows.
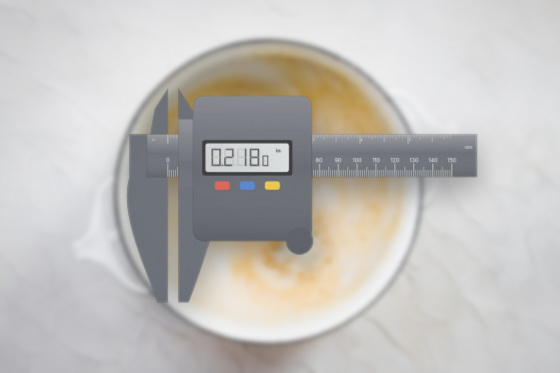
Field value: in 0.2180
